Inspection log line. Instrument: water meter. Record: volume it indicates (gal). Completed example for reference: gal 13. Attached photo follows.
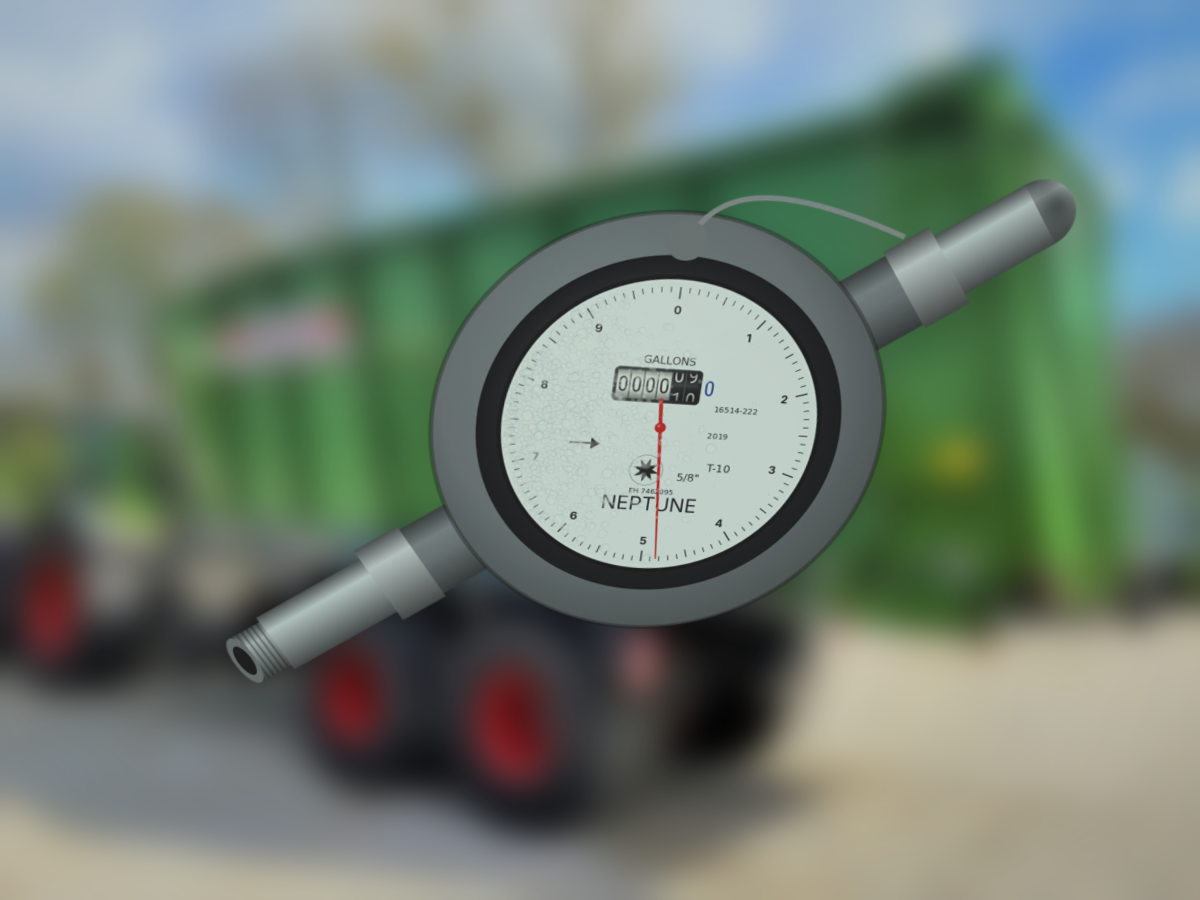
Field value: gal 94.8
